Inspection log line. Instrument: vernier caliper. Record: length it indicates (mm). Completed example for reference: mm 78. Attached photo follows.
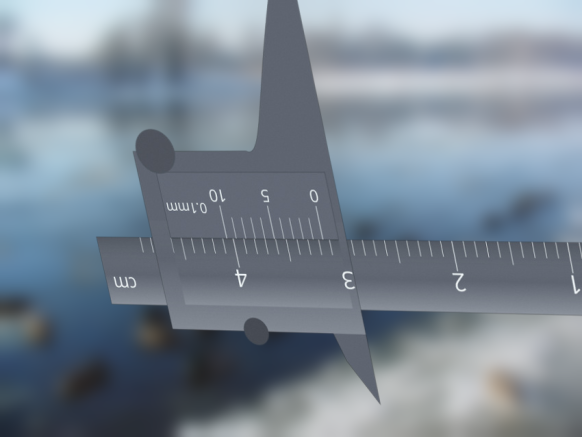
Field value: mm 31.6
